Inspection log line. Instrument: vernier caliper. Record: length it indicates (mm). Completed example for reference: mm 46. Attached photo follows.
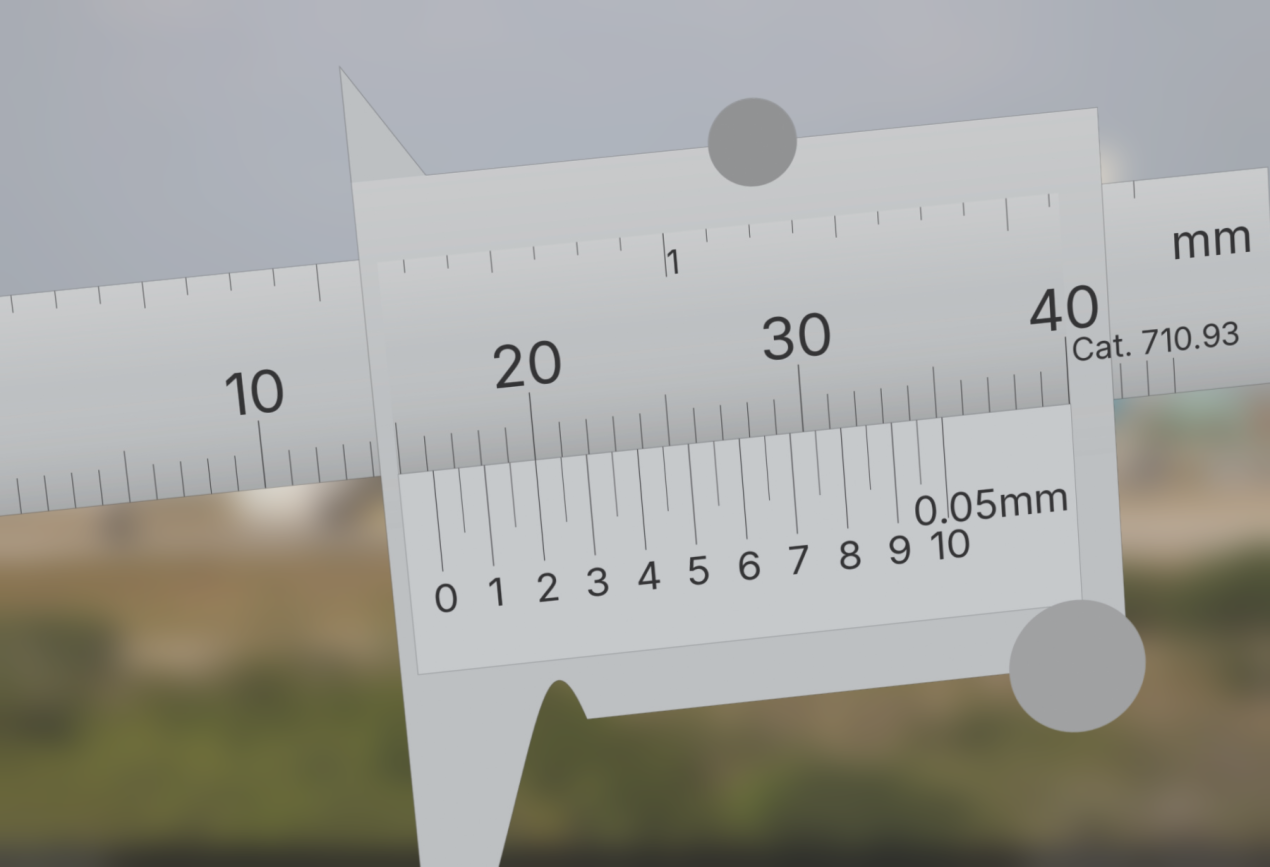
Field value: mm 16.20
